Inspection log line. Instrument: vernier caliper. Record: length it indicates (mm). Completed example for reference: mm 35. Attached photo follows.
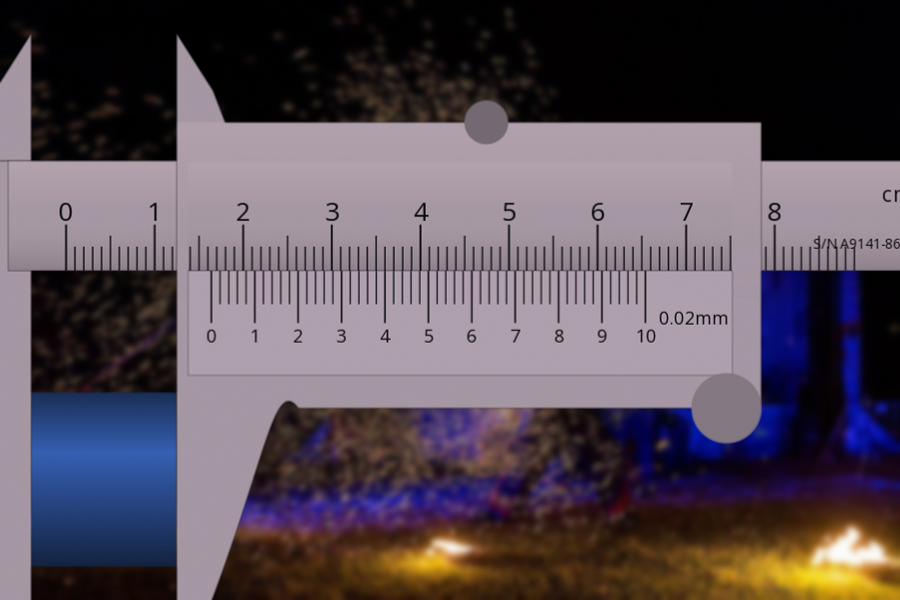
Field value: mm 16.4
